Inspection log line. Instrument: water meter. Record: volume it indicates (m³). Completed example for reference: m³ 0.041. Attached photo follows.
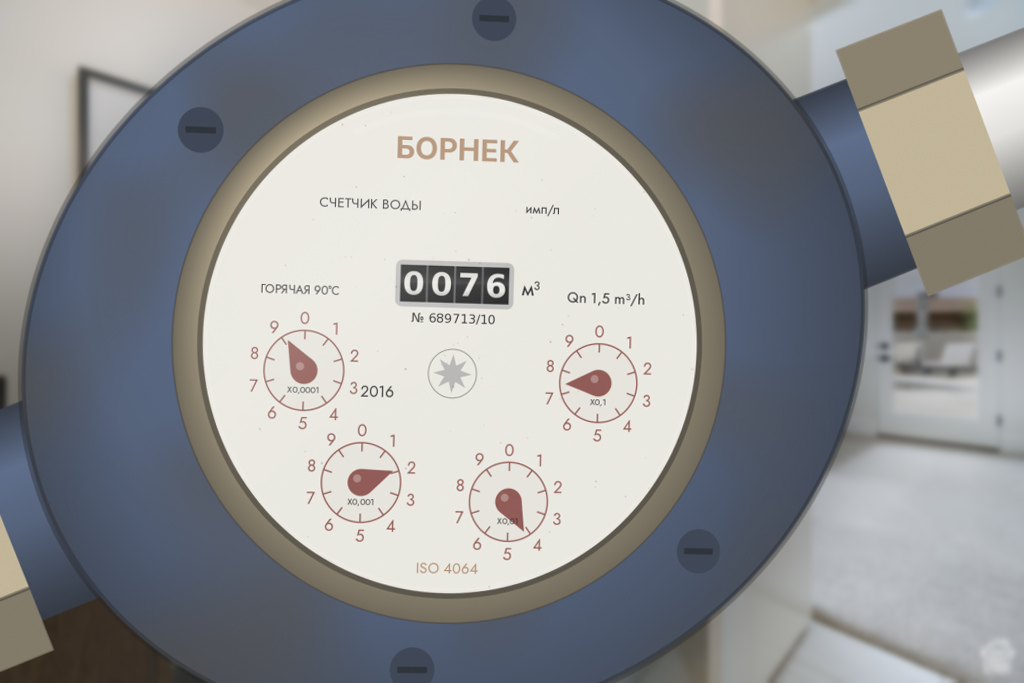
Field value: m³ 76.7419
